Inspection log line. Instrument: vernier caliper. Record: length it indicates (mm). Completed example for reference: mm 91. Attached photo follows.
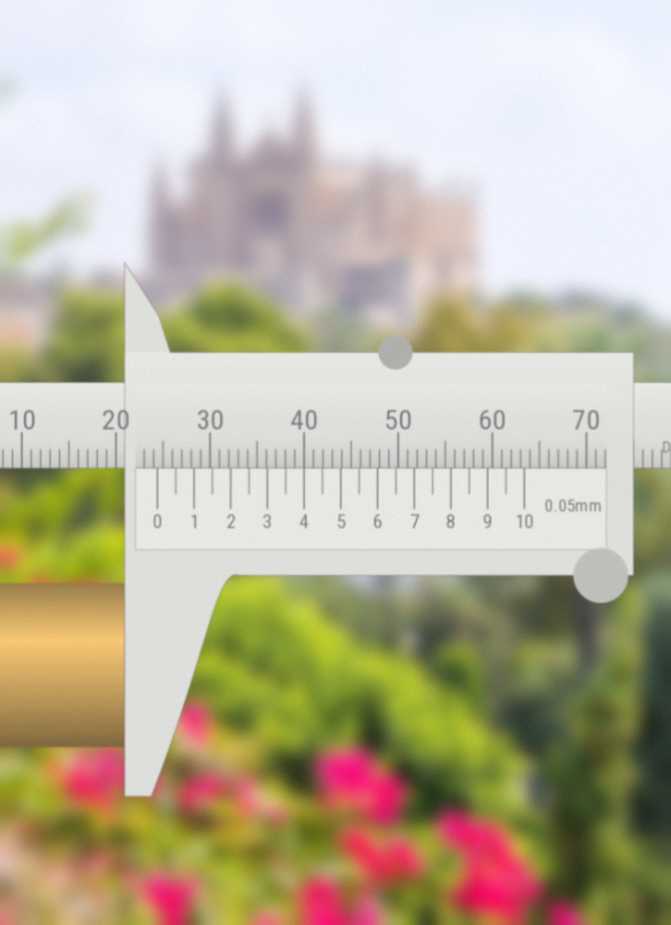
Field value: mm 24.4
